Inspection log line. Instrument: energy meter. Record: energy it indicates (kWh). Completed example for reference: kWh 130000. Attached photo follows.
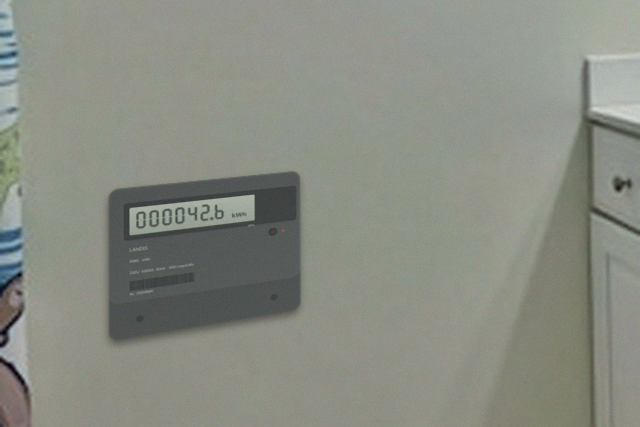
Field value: kWh 42.6
